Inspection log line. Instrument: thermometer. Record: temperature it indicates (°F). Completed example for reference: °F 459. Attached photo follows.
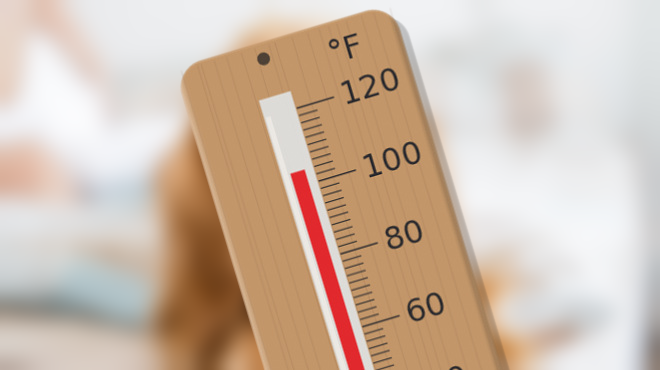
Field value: °F 104
